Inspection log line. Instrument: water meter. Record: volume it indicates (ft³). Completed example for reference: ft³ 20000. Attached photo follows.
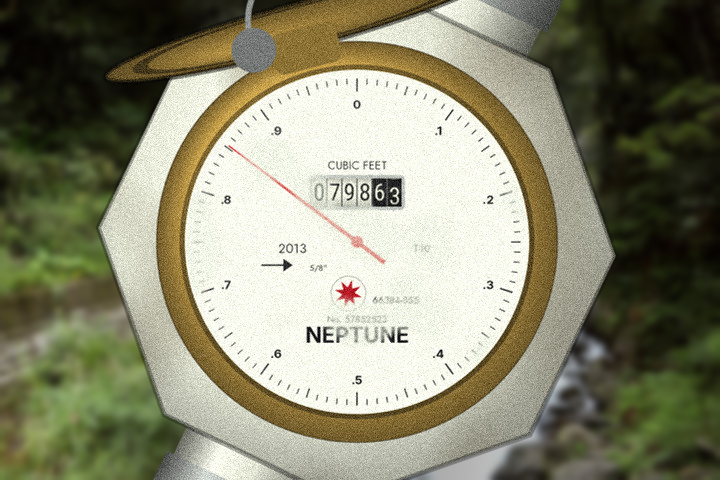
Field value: ft³ 79862.85
